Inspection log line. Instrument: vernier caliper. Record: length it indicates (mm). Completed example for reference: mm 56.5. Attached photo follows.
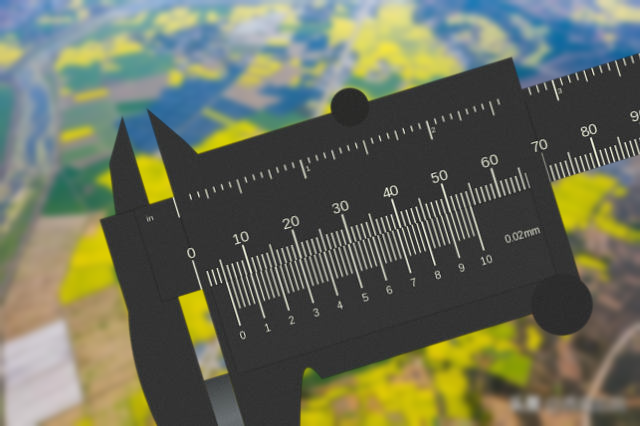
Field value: mm 5.0
